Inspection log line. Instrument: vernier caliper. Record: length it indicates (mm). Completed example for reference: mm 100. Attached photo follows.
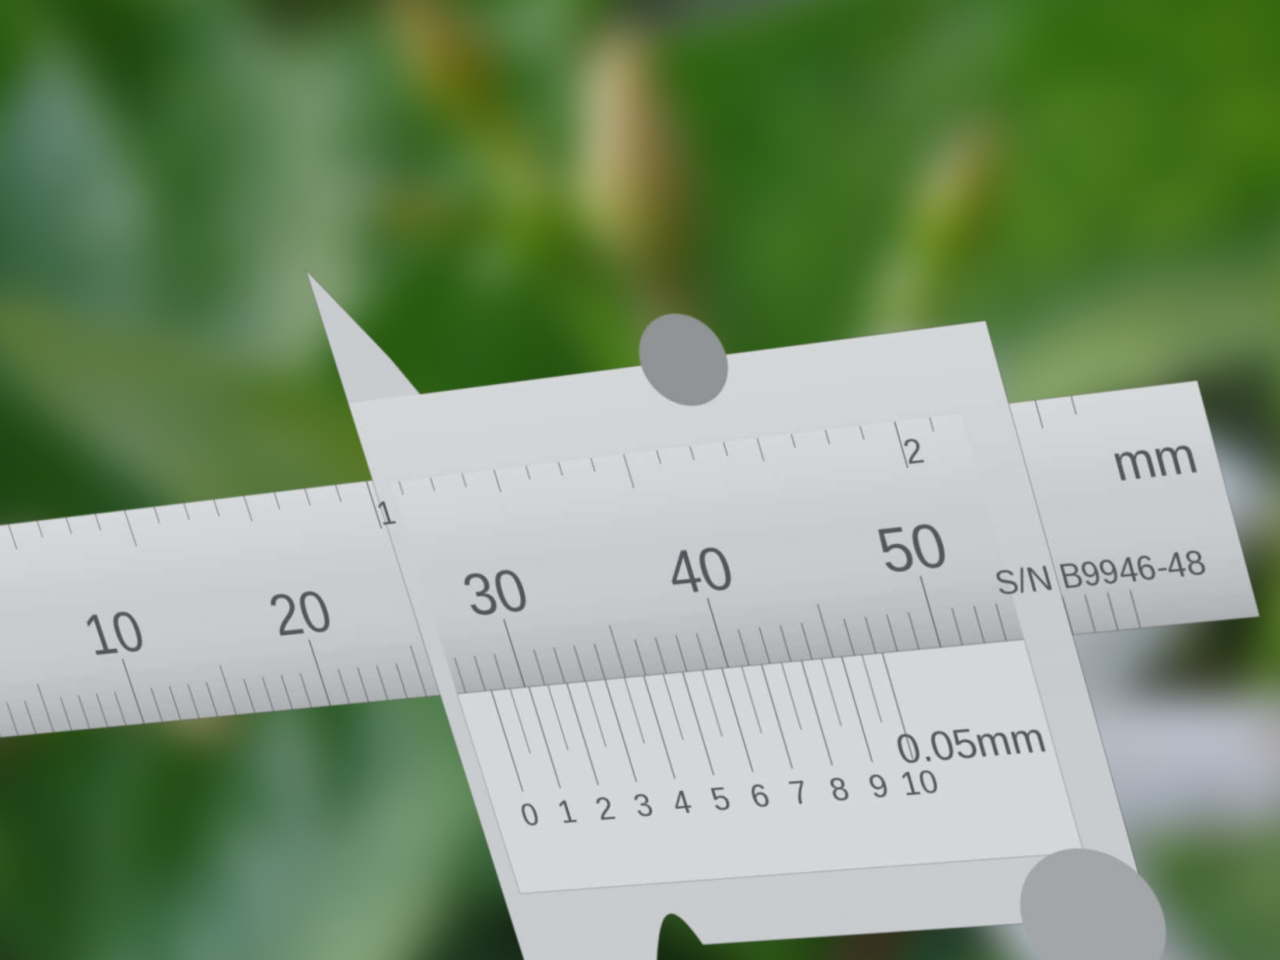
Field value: mm 28.3
